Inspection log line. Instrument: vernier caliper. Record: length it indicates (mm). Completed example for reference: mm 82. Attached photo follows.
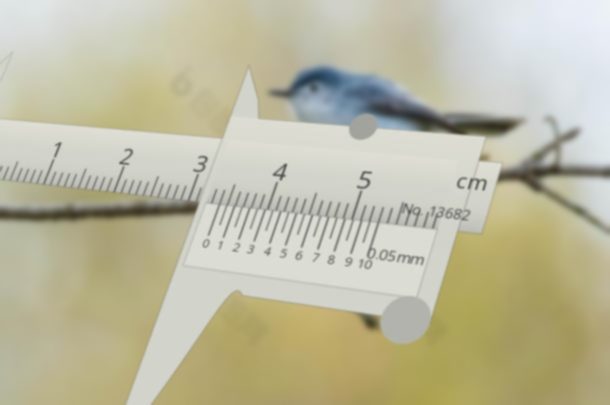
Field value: mm 34.0
